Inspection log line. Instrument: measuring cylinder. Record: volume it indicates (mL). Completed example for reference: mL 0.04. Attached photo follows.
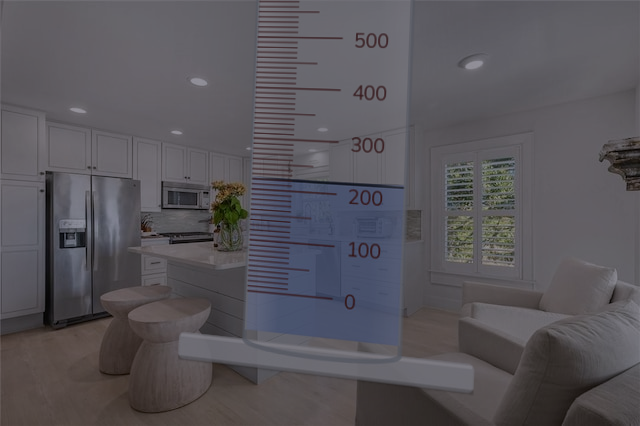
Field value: mL 220
